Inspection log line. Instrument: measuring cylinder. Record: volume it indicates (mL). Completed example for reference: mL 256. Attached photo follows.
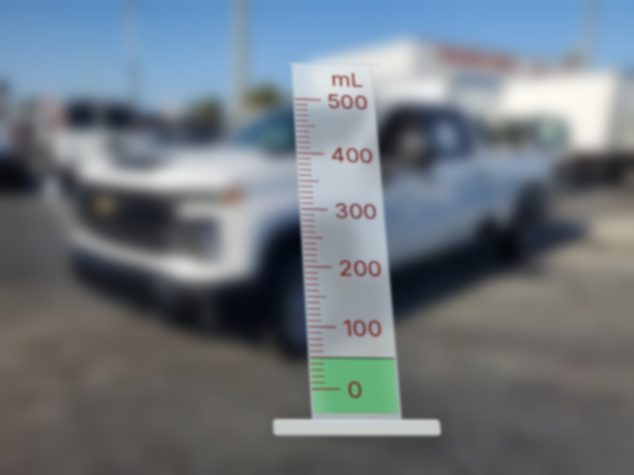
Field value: mL 50
